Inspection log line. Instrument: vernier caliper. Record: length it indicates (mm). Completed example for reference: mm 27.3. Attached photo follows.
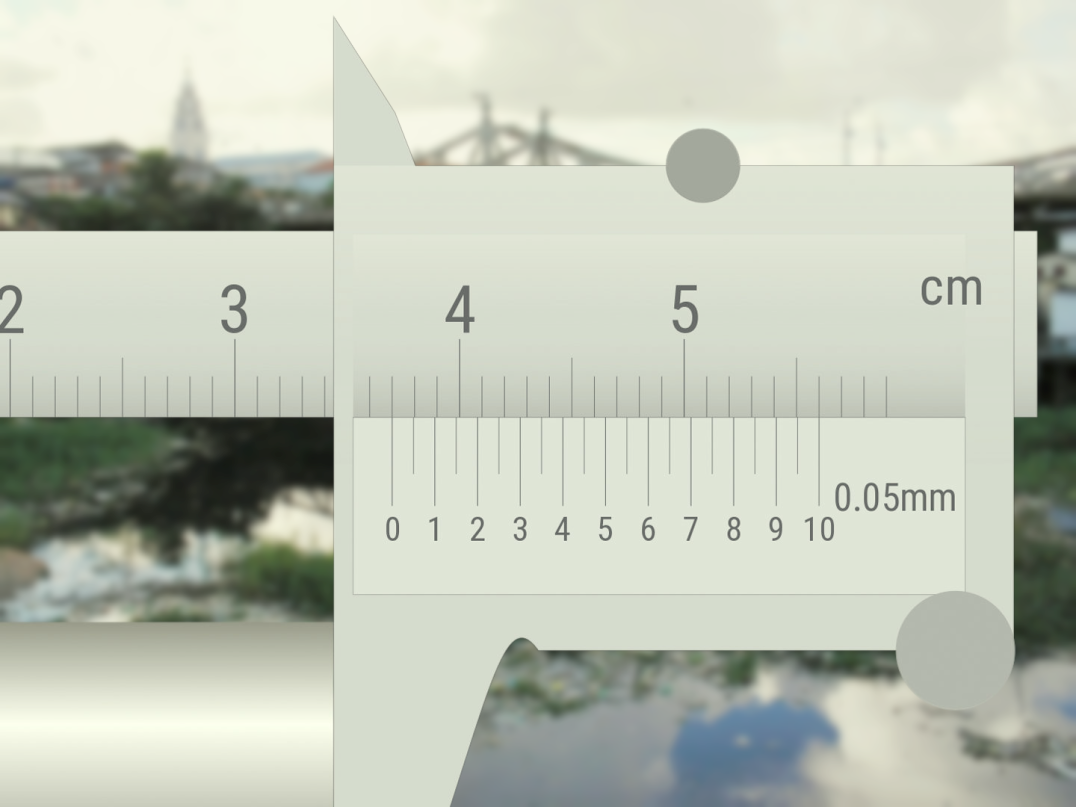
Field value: mm 37.00
